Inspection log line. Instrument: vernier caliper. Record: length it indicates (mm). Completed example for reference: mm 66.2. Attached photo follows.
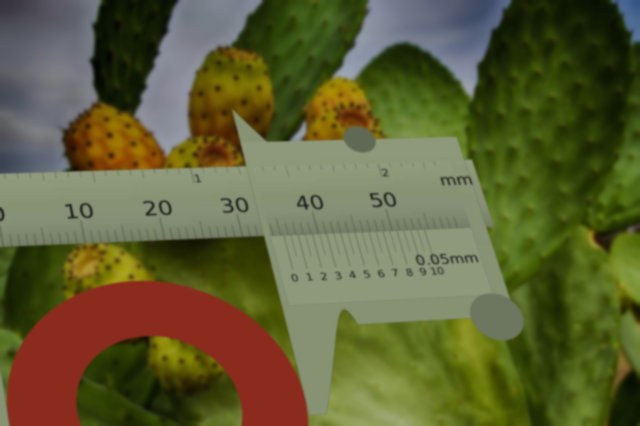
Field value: mm 35.4
